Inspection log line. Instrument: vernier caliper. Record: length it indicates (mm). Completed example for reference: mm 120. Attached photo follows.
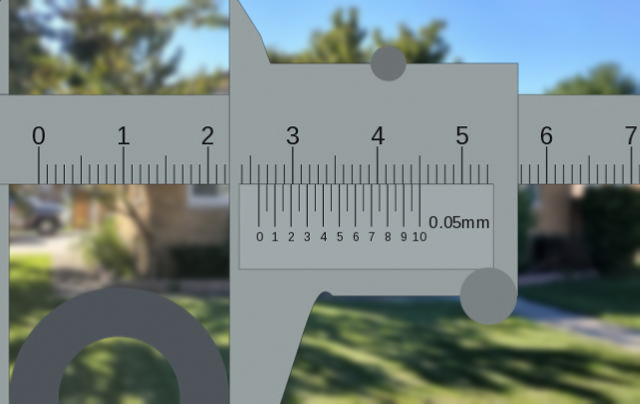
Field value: mm 26.0
